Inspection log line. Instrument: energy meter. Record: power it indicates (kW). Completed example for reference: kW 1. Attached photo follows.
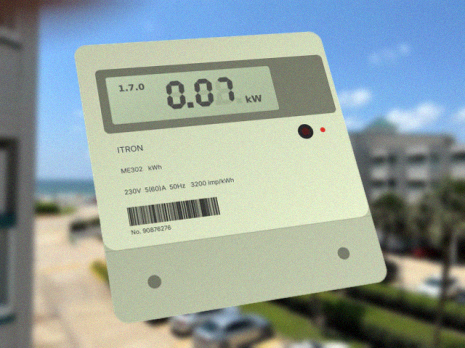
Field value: kW 0.07
